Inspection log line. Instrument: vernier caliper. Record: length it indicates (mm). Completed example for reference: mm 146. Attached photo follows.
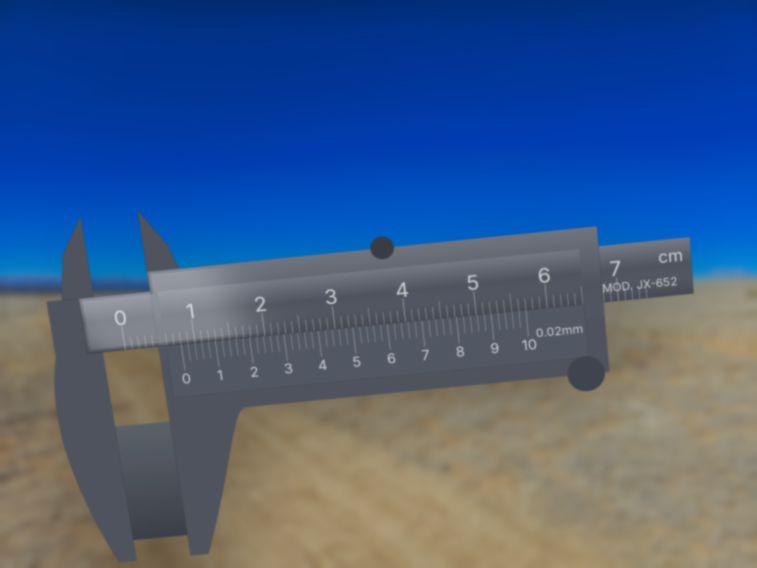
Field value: mm 8.0
